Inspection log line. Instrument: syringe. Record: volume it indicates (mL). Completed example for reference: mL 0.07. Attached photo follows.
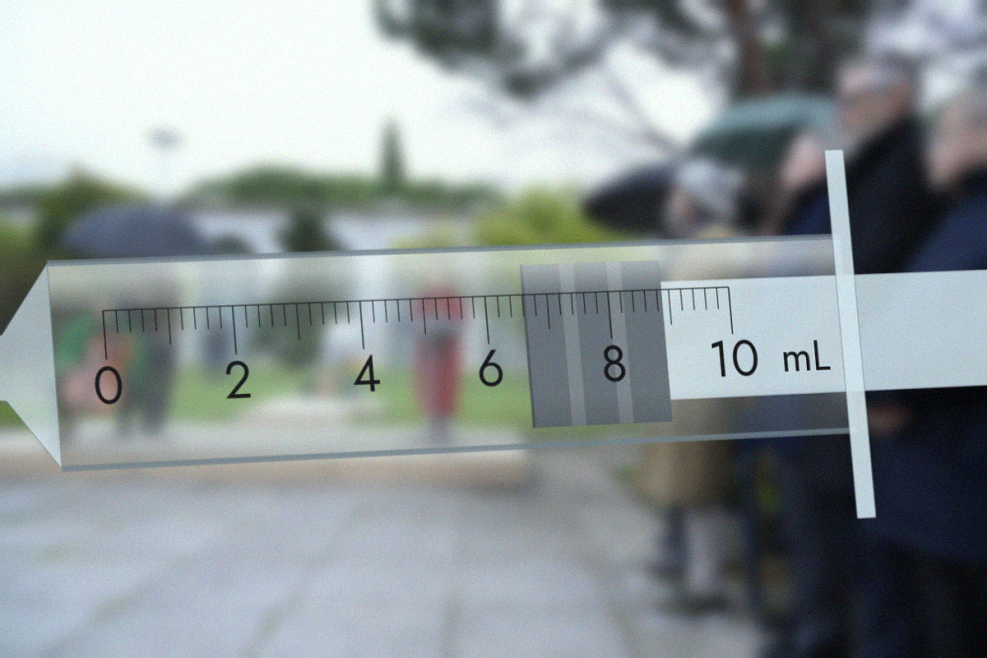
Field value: mL 6.6
